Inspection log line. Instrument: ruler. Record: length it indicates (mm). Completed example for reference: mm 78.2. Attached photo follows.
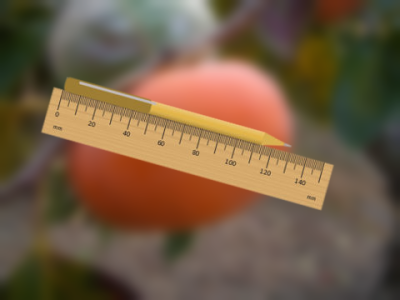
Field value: mm 130
